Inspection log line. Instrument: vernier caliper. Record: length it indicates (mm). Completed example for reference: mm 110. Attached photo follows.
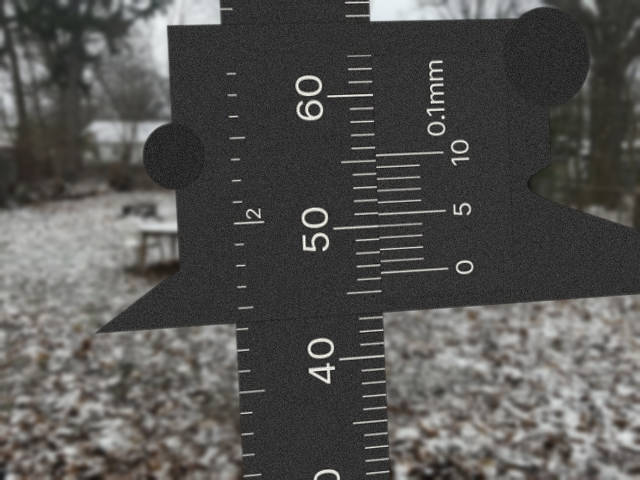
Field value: mm 46.4
